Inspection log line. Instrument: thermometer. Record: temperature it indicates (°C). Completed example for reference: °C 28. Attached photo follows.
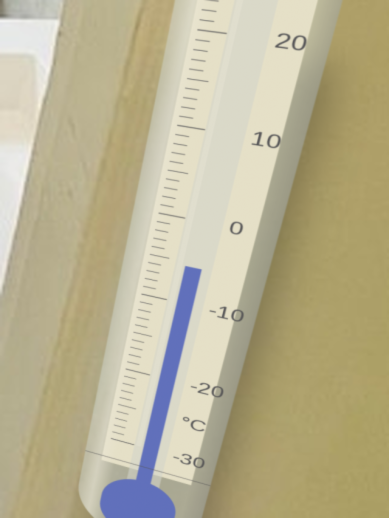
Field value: °C -5.5
